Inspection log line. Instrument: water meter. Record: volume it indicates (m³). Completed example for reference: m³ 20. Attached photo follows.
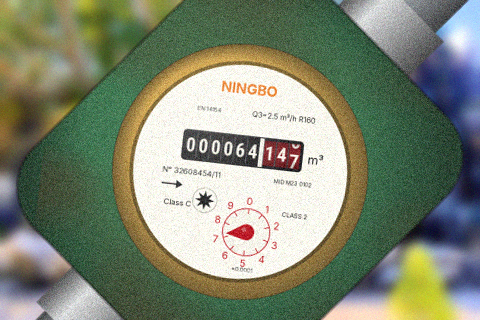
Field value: m³ 64.1467
